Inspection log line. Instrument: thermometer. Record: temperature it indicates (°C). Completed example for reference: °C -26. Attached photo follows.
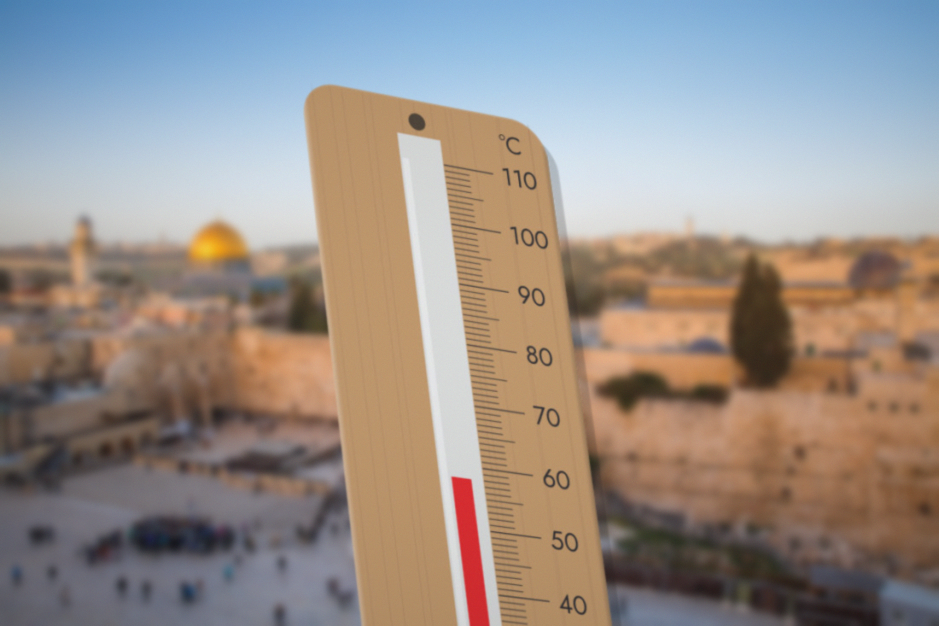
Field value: °C 58
